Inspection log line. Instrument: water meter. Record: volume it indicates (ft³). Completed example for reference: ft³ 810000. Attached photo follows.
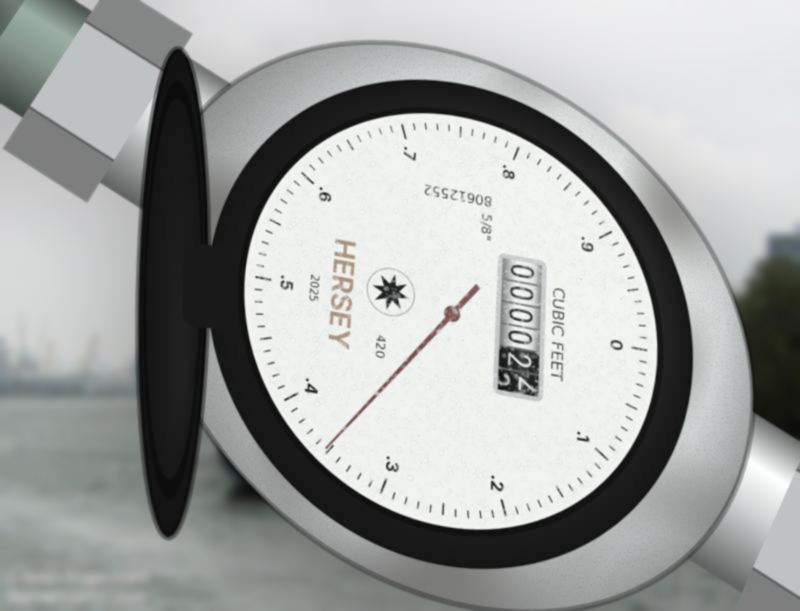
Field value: ft³ 22.35
